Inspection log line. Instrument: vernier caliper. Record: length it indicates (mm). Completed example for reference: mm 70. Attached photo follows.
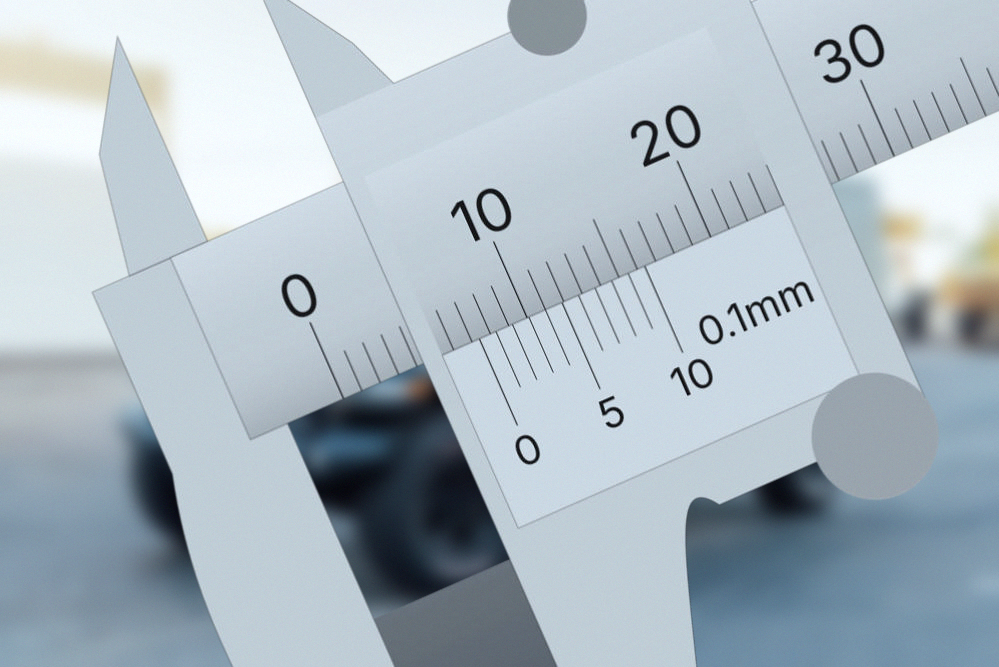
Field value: mm 7.4
